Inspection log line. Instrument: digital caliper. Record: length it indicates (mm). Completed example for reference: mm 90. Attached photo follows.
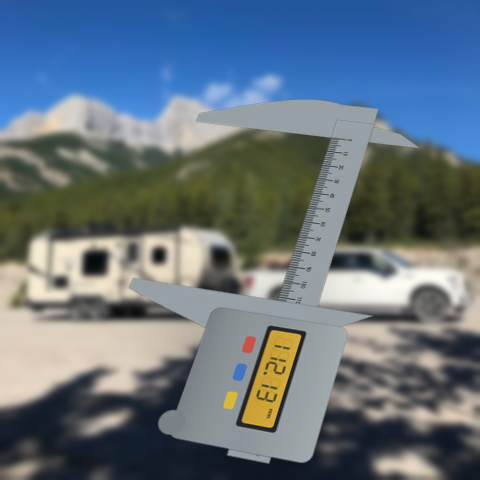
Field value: mm 112.13
